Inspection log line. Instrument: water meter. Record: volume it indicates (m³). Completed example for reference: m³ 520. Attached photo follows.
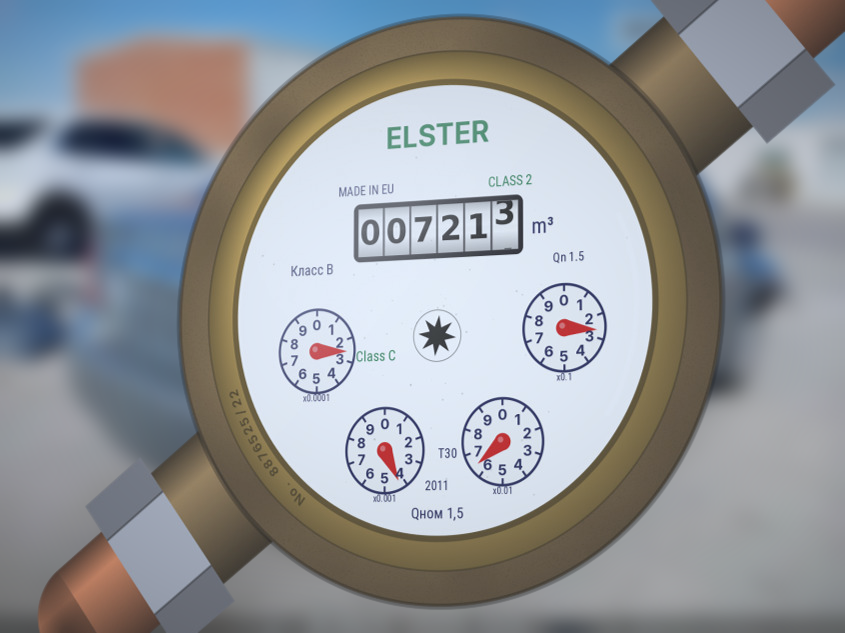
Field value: m³ 7213.2642
